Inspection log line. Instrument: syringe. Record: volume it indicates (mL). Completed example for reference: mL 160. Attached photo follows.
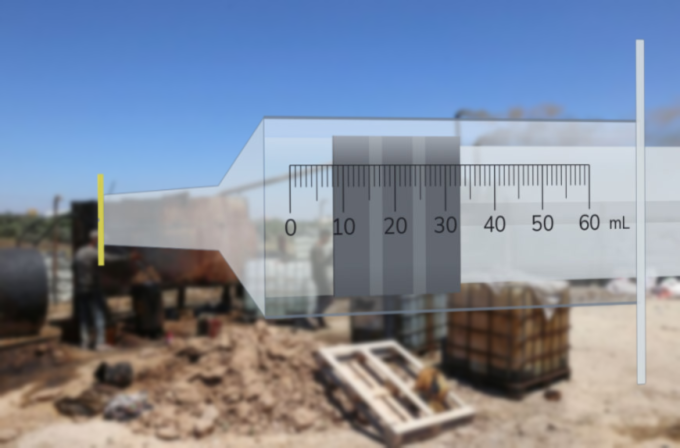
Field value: mL 8
